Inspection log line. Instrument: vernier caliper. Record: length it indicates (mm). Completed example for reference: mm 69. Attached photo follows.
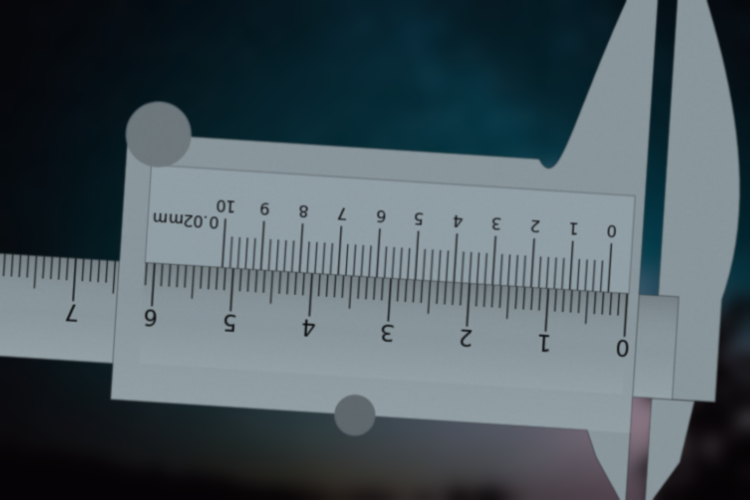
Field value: mm 2.4
